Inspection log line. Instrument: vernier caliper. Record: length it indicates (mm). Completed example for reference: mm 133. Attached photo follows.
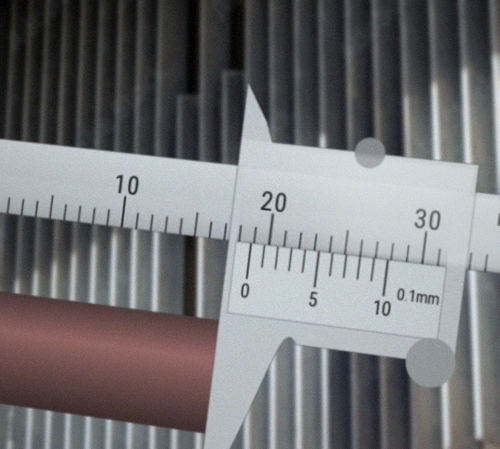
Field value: mm 18.8
